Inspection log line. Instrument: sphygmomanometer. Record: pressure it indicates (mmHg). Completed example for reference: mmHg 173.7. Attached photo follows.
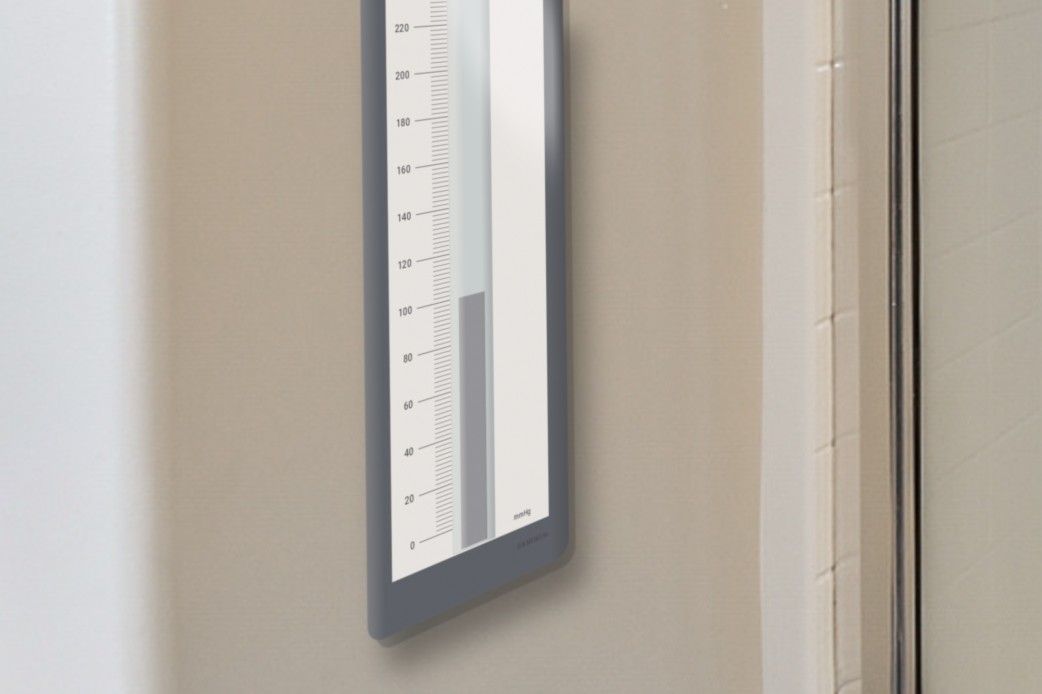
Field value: mmHg 100
